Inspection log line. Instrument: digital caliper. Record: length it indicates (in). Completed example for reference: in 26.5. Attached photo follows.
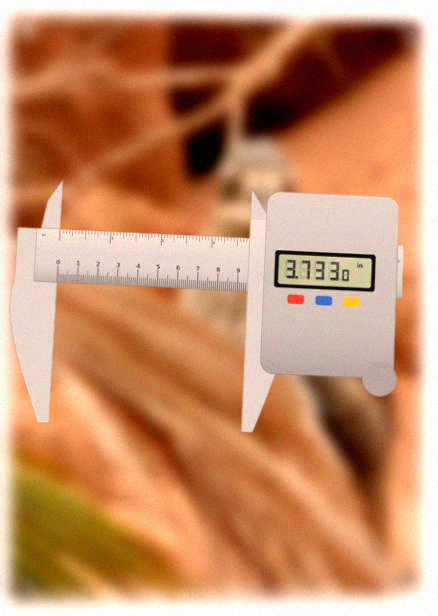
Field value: in 3.7330
